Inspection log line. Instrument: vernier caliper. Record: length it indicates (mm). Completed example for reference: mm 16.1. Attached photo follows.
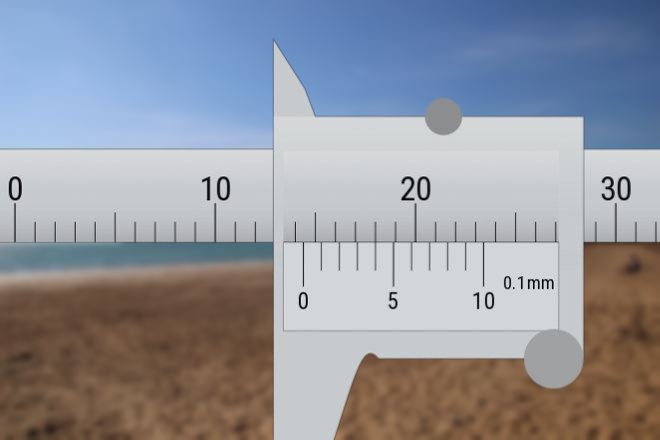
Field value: mm 14.4
